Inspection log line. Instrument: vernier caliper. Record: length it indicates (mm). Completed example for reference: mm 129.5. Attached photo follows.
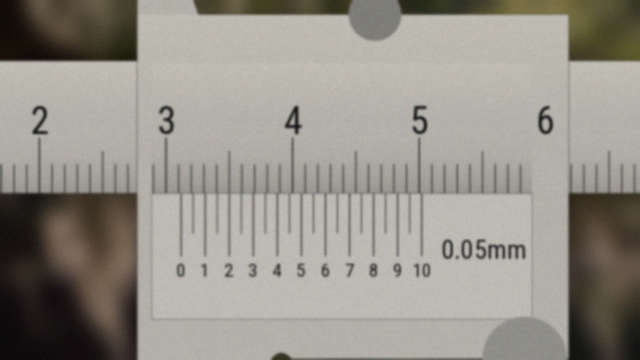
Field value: mm 31.2
